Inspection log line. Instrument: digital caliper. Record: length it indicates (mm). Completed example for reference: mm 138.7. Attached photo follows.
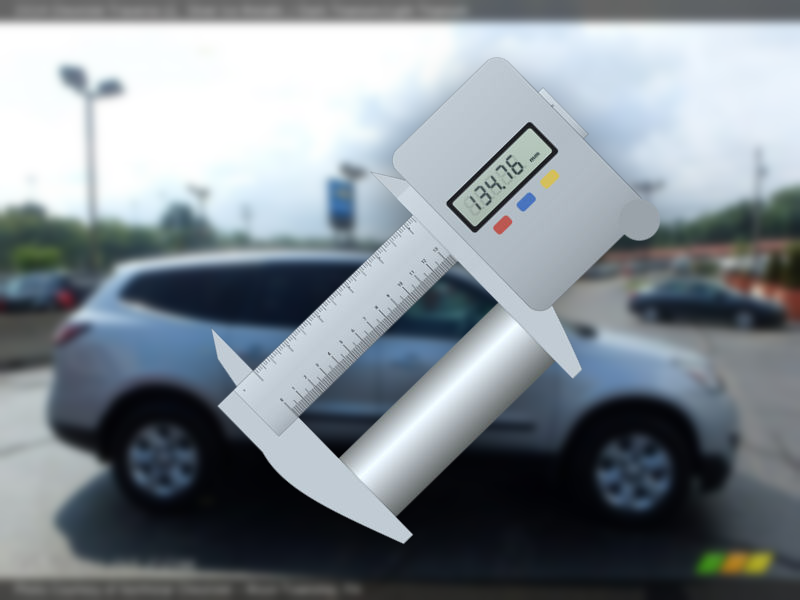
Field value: mm 134.76
